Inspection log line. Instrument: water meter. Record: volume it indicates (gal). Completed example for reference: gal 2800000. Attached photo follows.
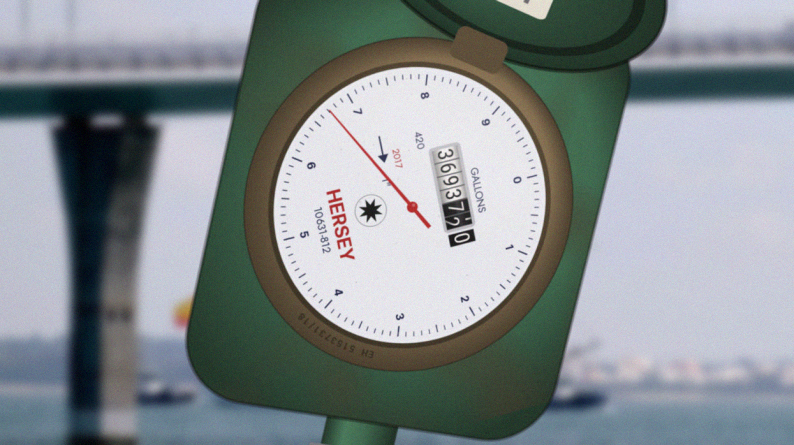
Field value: gal 3693716.7
